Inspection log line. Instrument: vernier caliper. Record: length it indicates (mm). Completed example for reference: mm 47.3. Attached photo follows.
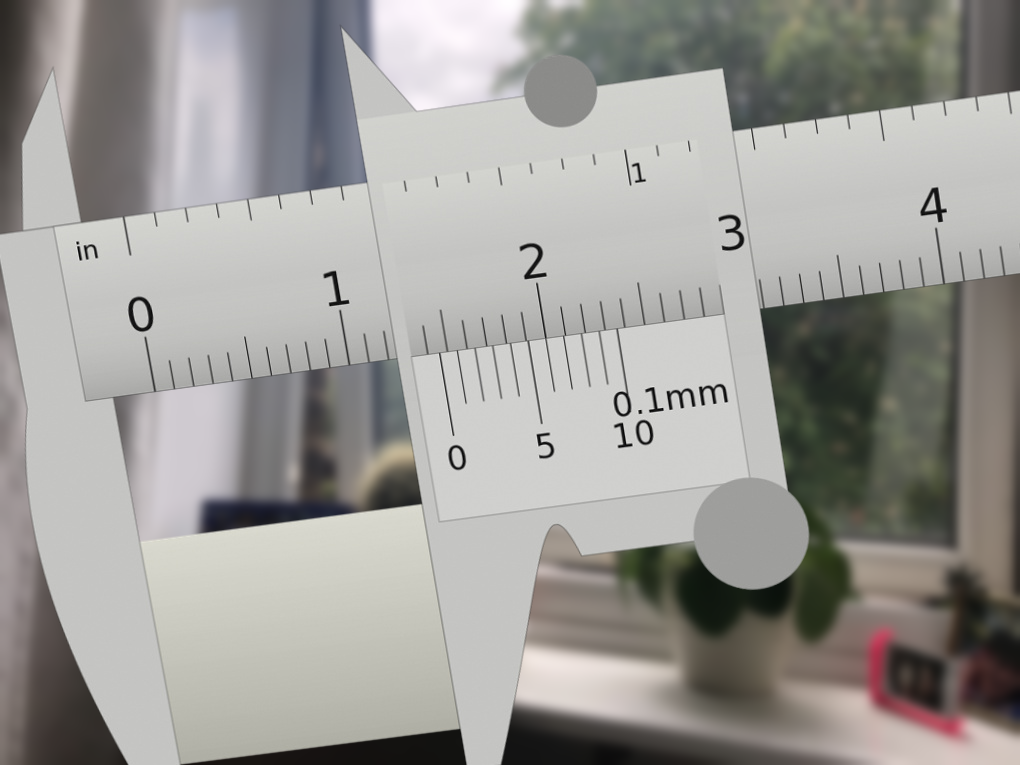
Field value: mm 14.6
